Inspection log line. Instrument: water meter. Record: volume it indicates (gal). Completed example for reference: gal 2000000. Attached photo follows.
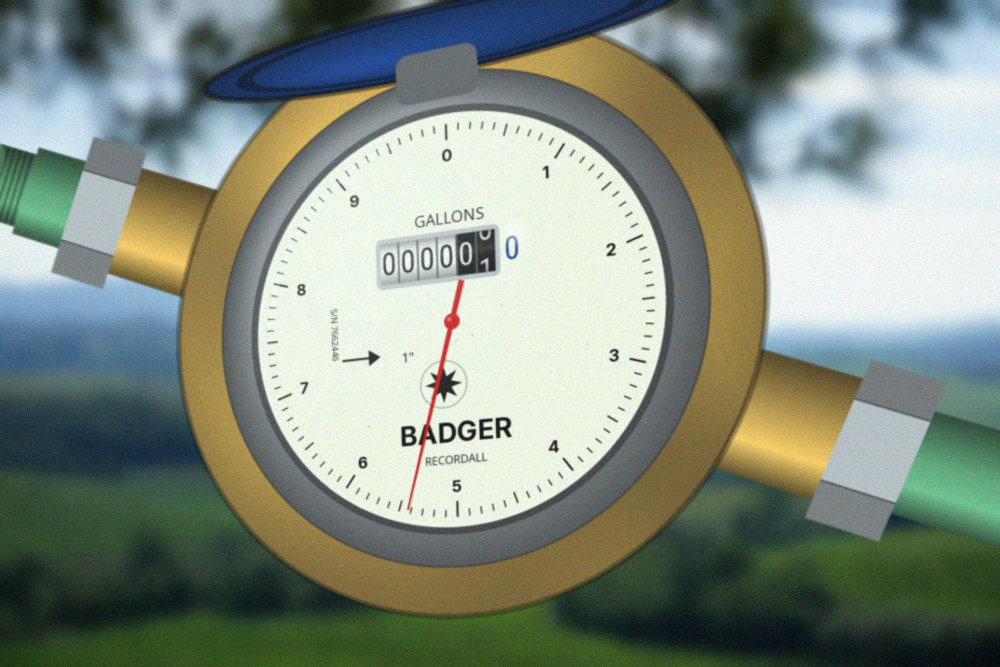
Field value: gal 5.4
